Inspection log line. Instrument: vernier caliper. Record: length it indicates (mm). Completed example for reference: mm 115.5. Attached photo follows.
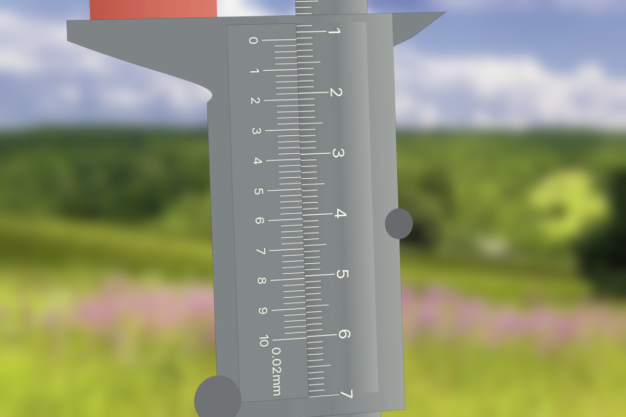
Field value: mm 11.2
